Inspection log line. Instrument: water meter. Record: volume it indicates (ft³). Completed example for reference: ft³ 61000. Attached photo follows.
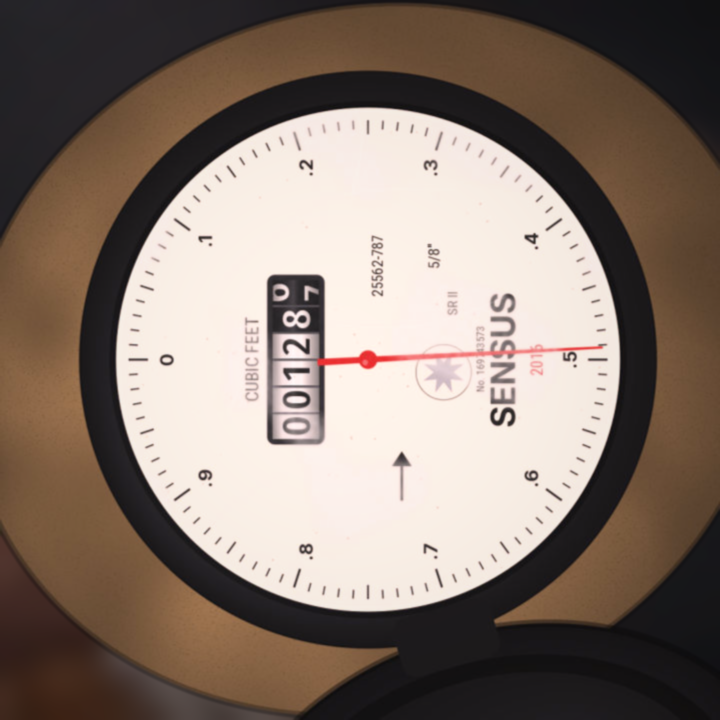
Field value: ft³ 1286.49
